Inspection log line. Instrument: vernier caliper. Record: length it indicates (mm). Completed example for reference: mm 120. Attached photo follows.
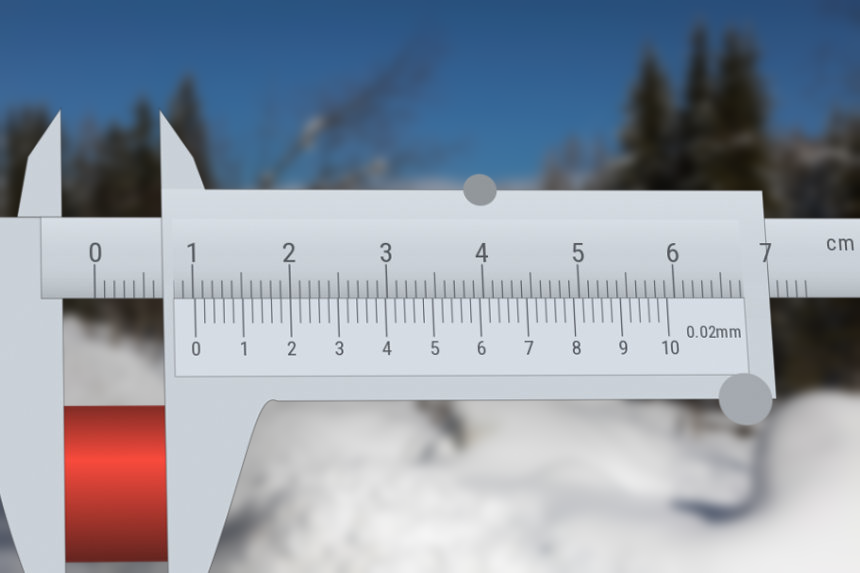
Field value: mm 10.2
